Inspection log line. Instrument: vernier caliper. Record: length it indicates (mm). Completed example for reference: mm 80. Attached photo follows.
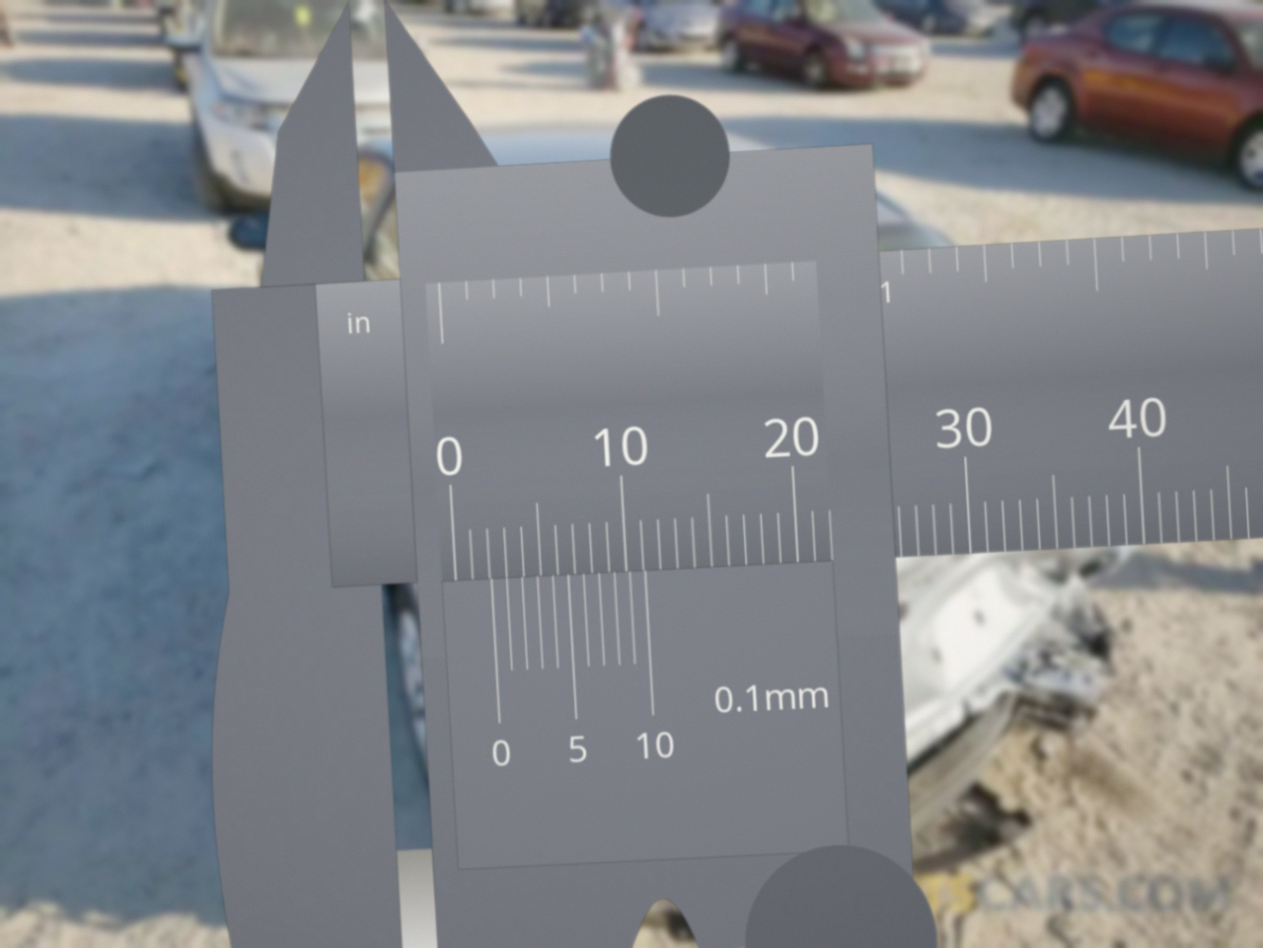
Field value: mm 2.1
